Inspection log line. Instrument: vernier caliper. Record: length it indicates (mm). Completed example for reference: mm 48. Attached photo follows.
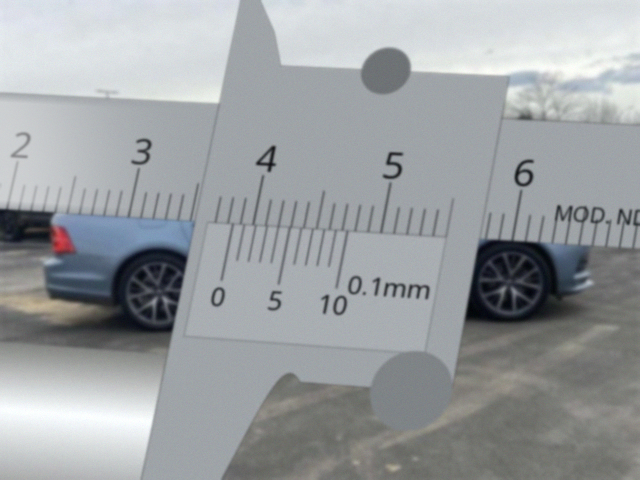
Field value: mm 38.4
